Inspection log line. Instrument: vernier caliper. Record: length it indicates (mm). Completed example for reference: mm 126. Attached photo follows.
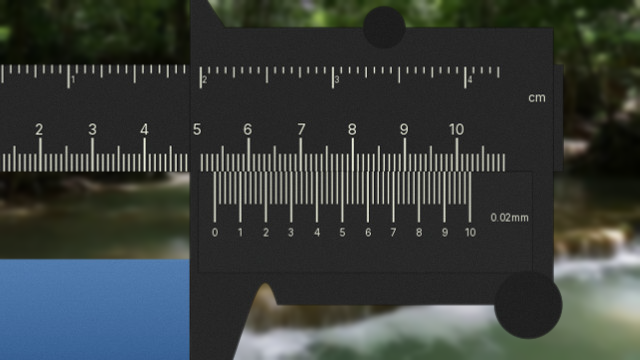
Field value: mm 53.5
